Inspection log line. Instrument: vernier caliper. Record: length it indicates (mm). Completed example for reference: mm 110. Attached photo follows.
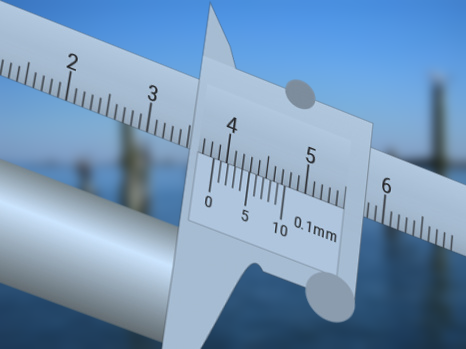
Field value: mm 38.4
